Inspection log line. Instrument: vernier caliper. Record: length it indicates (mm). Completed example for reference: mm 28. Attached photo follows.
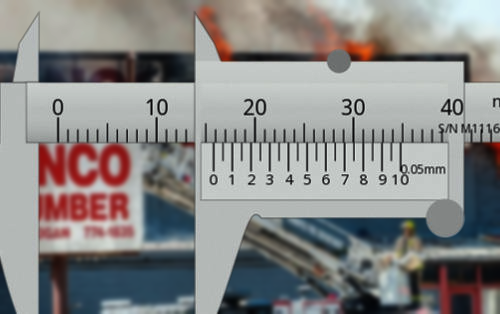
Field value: mm 15.8
